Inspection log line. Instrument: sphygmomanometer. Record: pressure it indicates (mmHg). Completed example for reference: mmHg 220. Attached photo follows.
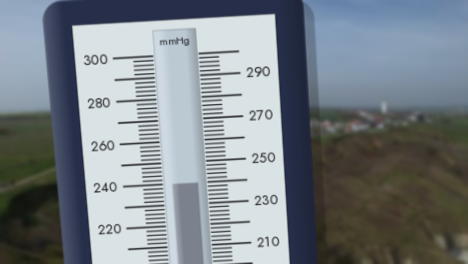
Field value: mmHg 240
